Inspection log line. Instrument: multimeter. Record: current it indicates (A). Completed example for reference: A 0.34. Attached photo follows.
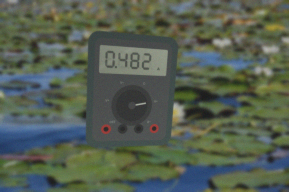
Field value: A 0.482
